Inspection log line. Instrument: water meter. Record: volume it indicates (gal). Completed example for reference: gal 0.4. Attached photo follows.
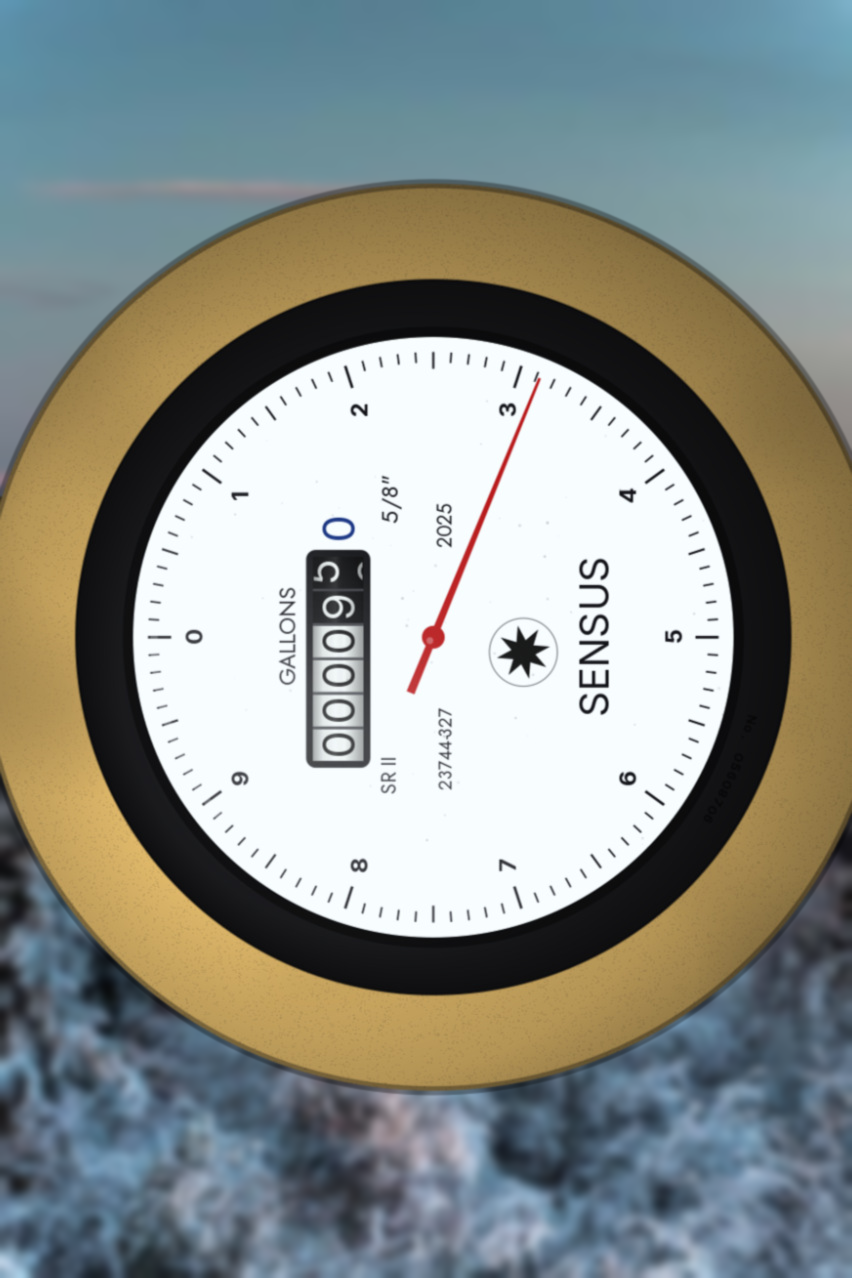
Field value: gal 953.1
